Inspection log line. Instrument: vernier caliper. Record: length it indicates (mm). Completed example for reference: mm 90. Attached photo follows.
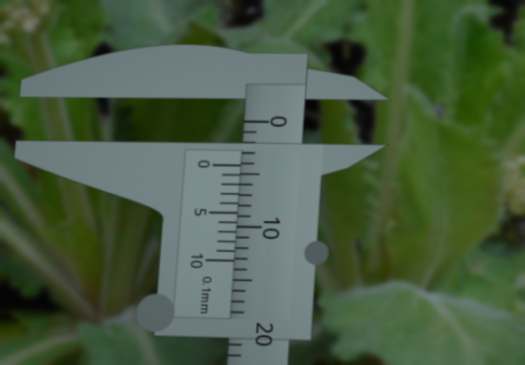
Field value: mm 4.2
